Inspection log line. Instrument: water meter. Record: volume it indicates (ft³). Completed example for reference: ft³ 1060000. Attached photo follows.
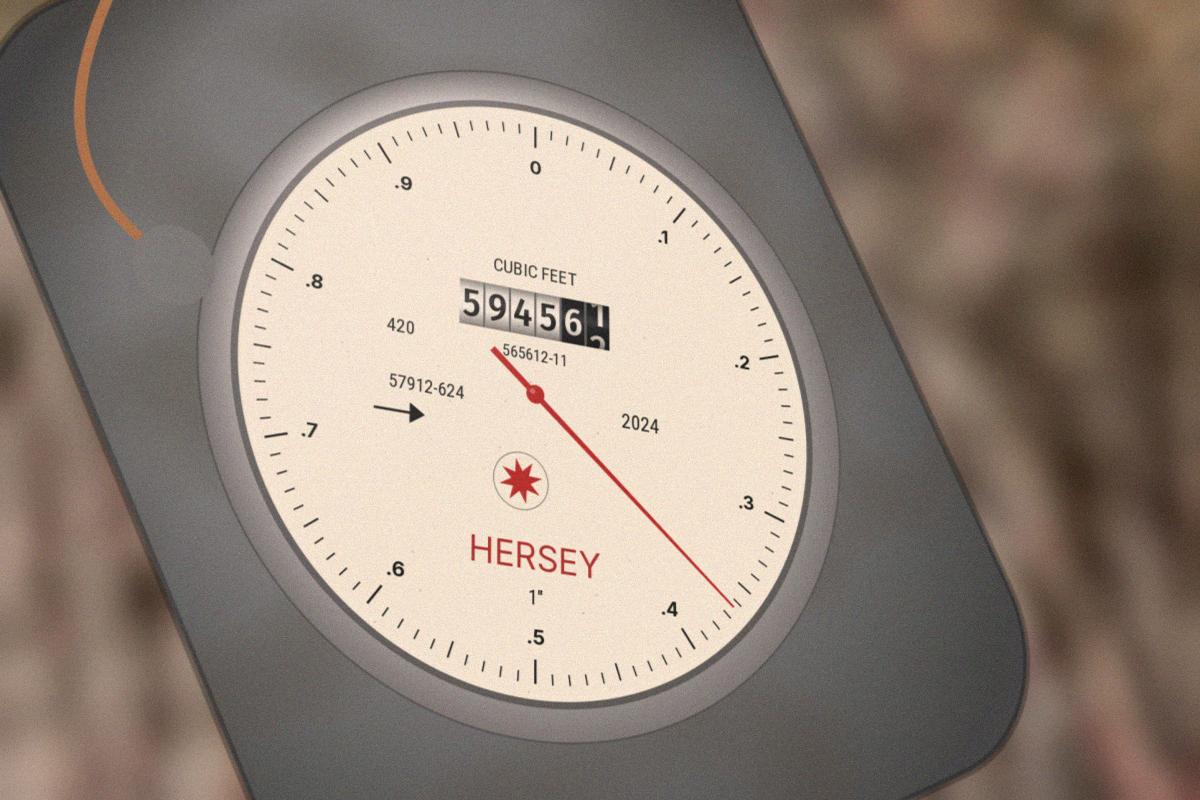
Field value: ft³ 594561.36
